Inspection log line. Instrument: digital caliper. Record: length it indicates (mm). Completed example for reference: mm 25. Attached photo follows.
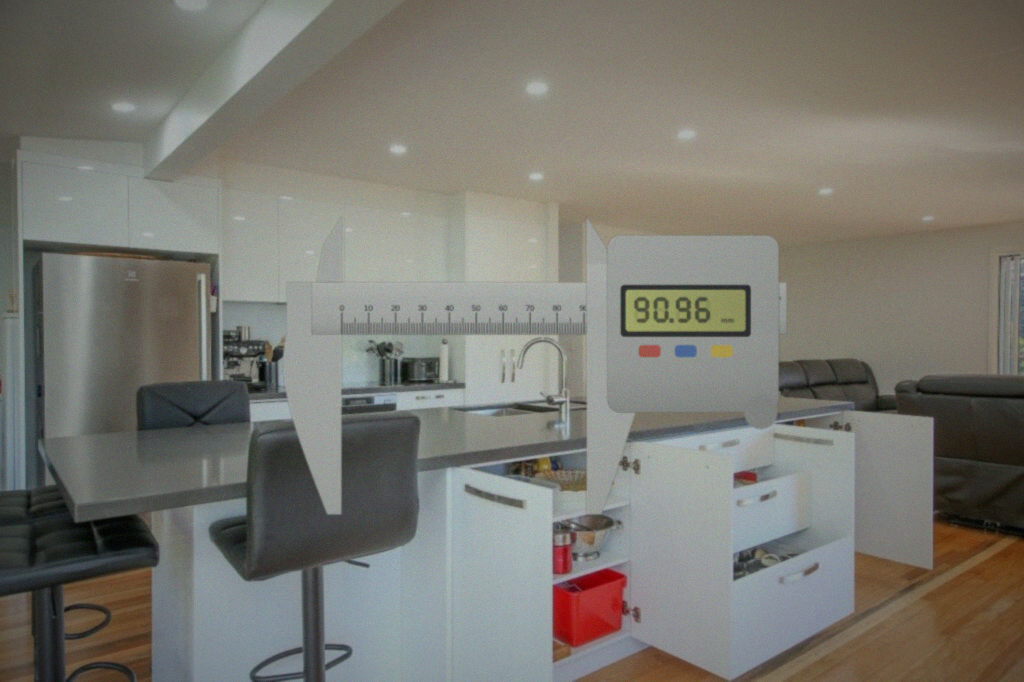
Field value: mm 90.96
